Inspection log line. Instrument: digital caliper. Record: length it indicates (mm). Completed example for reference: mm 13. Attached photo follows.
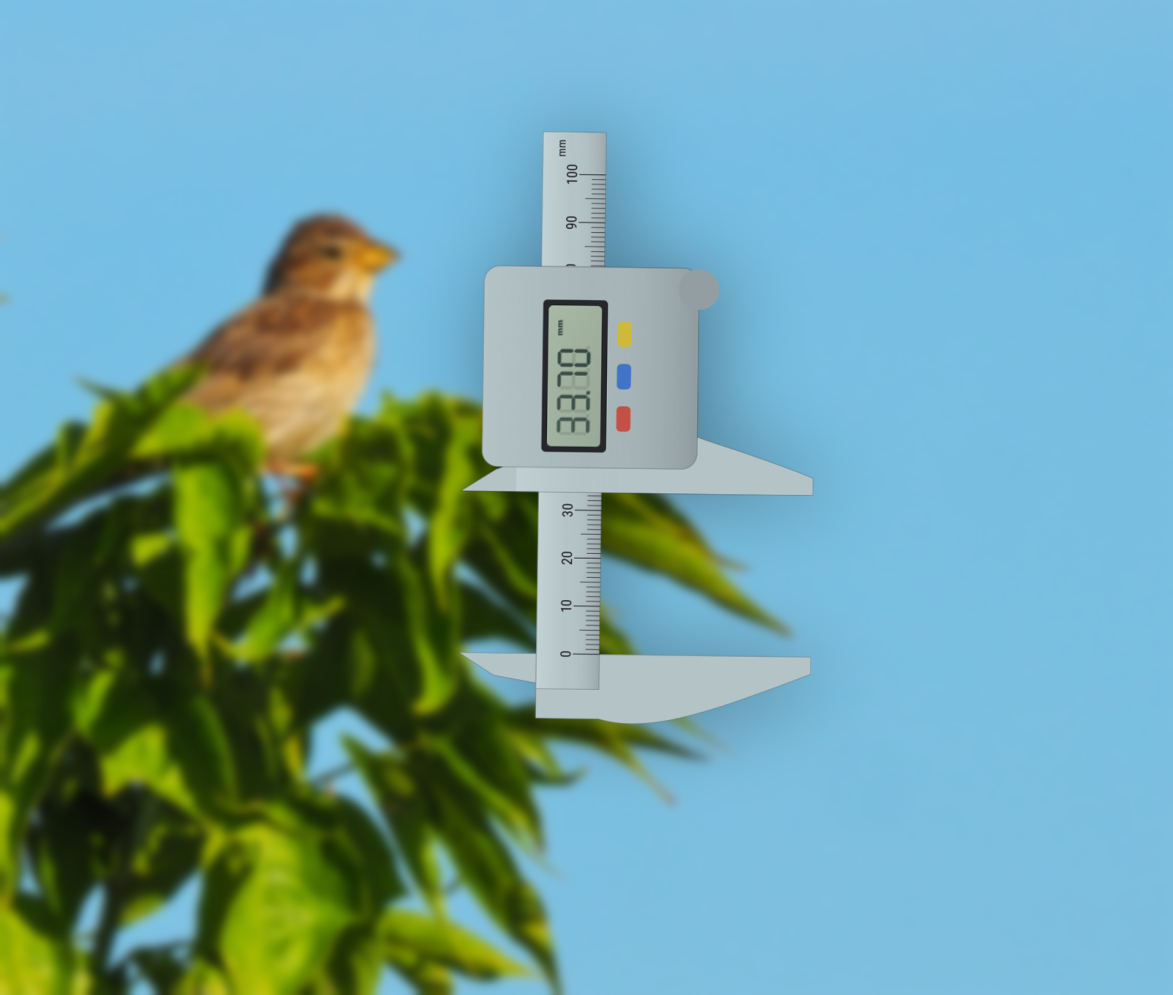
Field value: mm 33.70
